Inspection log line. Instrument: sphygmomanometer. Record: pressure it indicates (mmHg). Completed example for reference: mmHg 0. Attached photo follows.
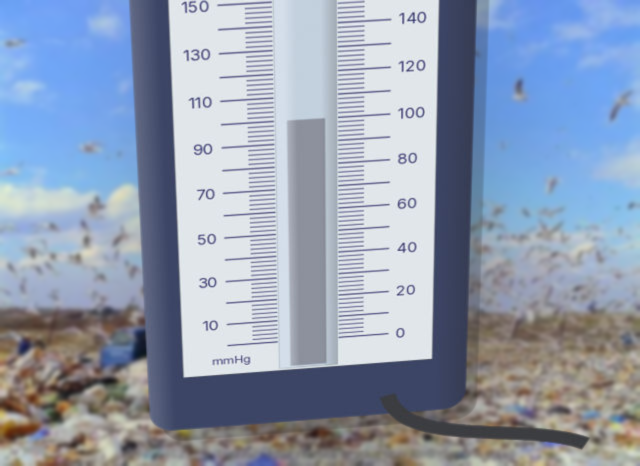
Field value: mmHg 100
